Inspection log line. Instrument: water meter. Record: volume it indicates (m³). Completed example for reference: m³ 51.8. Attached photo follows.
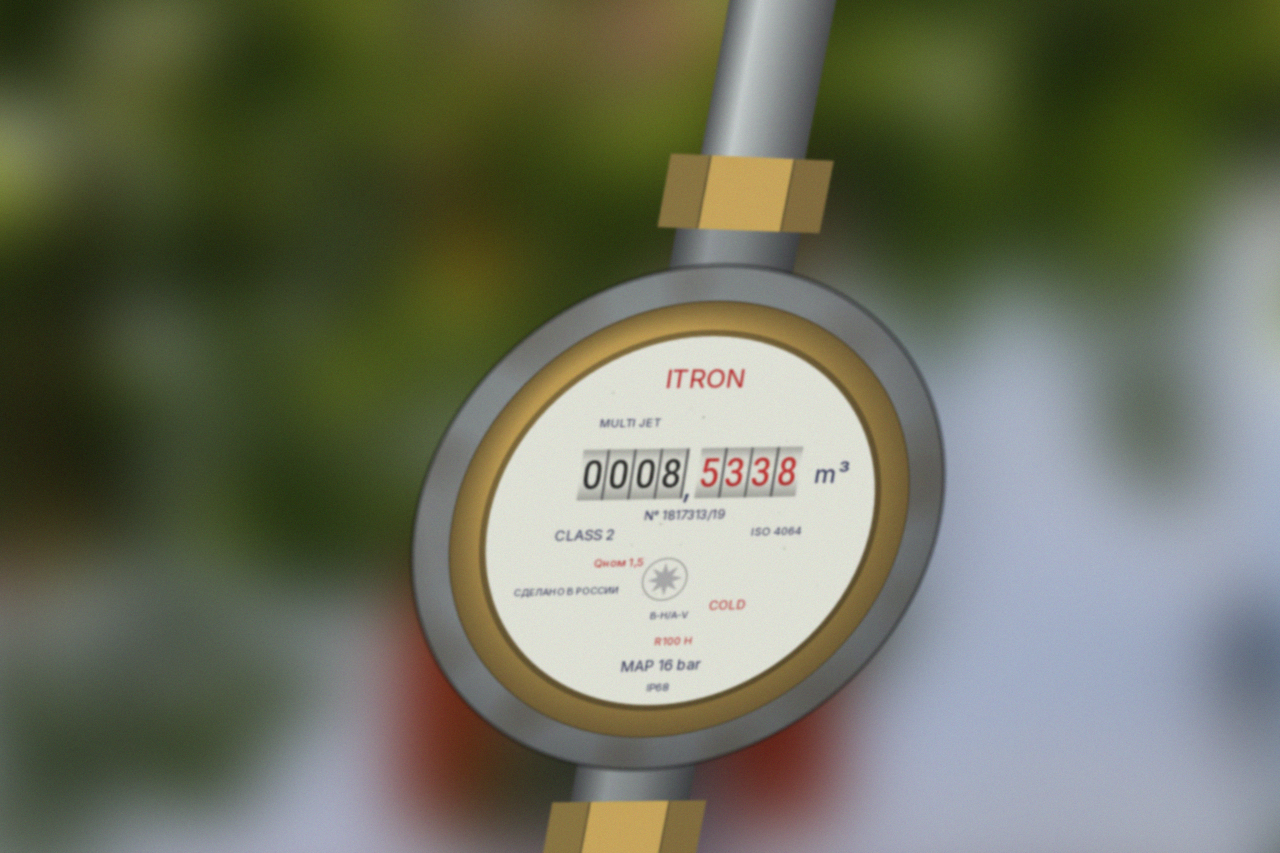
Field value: m³ 8.5338
